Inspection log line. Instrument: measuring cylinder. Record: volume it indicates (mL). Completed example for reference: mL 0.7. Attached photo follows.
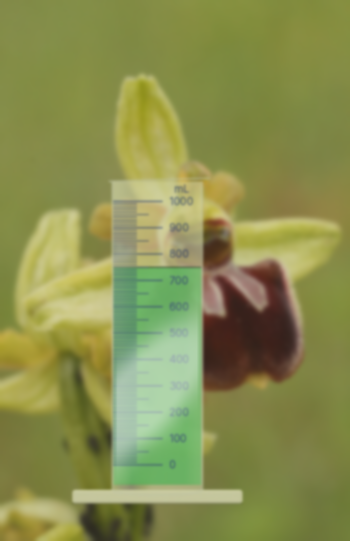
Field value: mL 750
